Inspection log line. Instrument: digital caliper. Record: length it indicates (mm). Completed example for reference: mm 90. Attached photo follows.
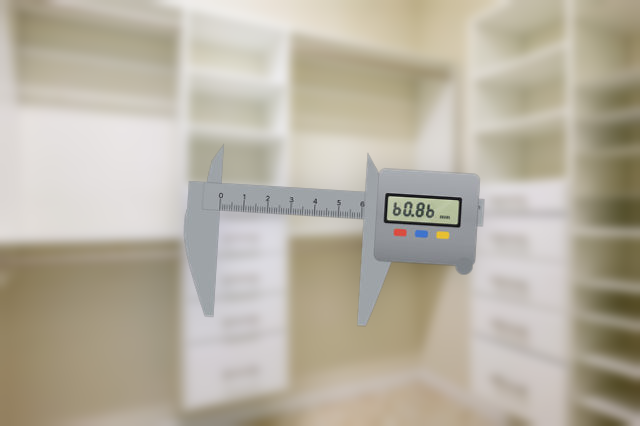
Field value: mm 60.86
